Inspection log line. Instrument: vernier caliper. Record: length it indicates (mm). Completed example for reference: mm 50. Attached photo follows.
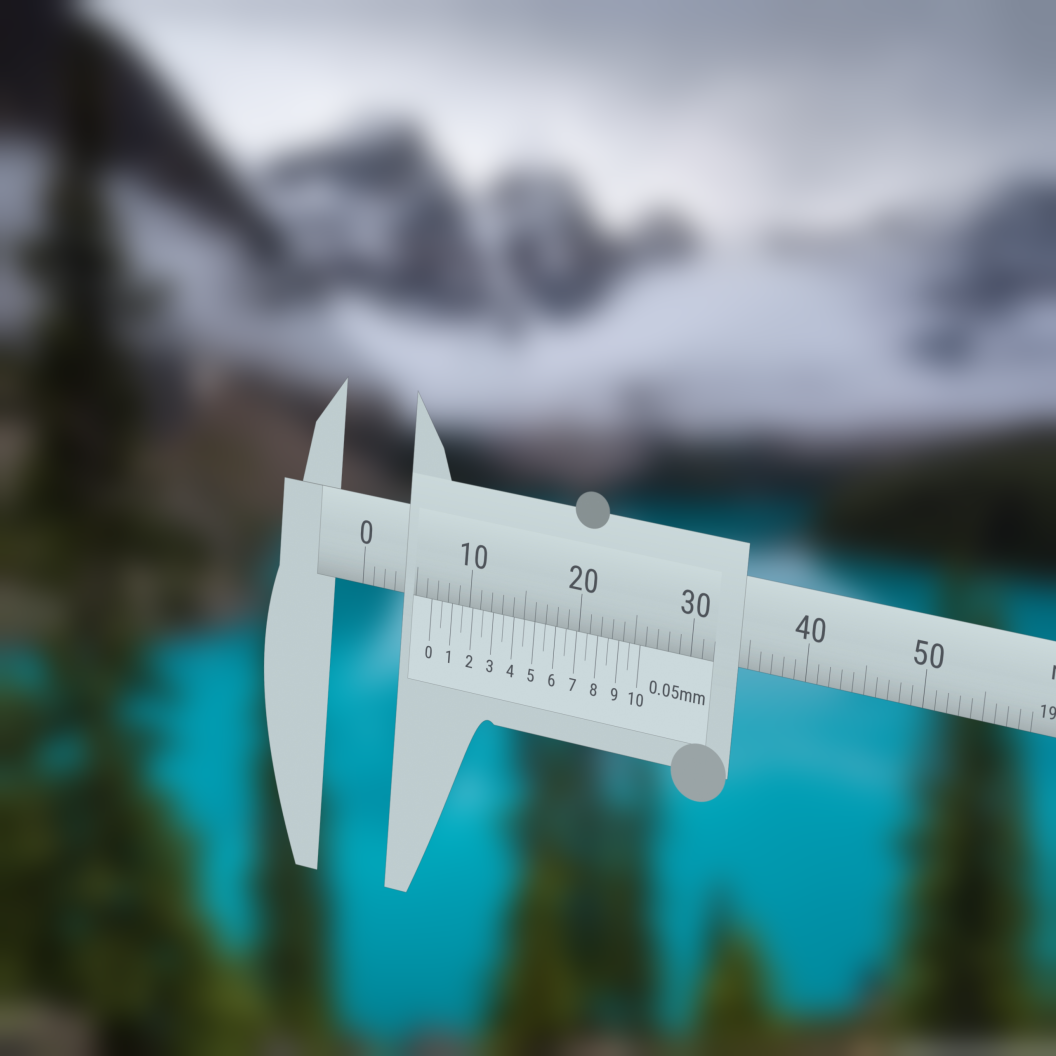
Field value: mm 6.5
